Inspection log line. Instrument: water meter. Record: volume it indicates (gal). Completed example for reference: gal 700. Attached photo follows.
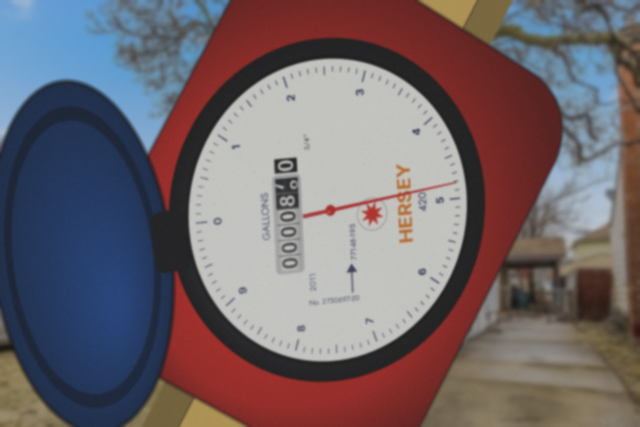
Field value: gal 874.8
